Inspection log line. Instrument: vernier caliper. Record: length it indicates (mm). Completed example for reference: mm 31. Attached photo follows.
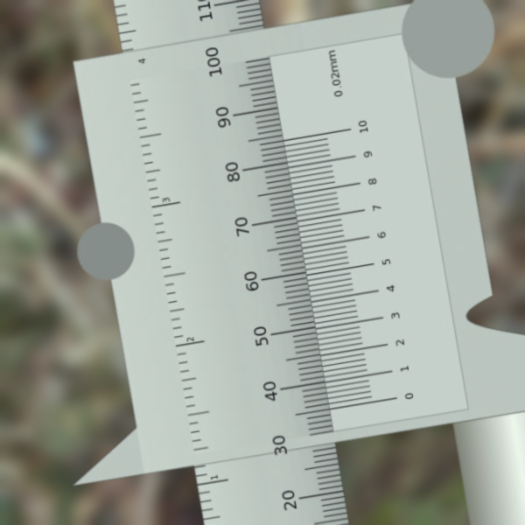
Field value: mm 35.0
